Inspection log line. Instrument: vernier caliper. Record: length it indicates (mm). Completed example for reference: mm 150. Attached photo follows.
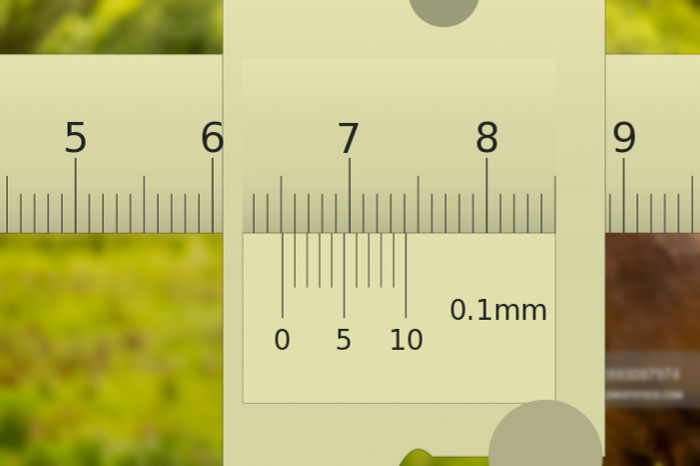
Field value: mm 65.1
